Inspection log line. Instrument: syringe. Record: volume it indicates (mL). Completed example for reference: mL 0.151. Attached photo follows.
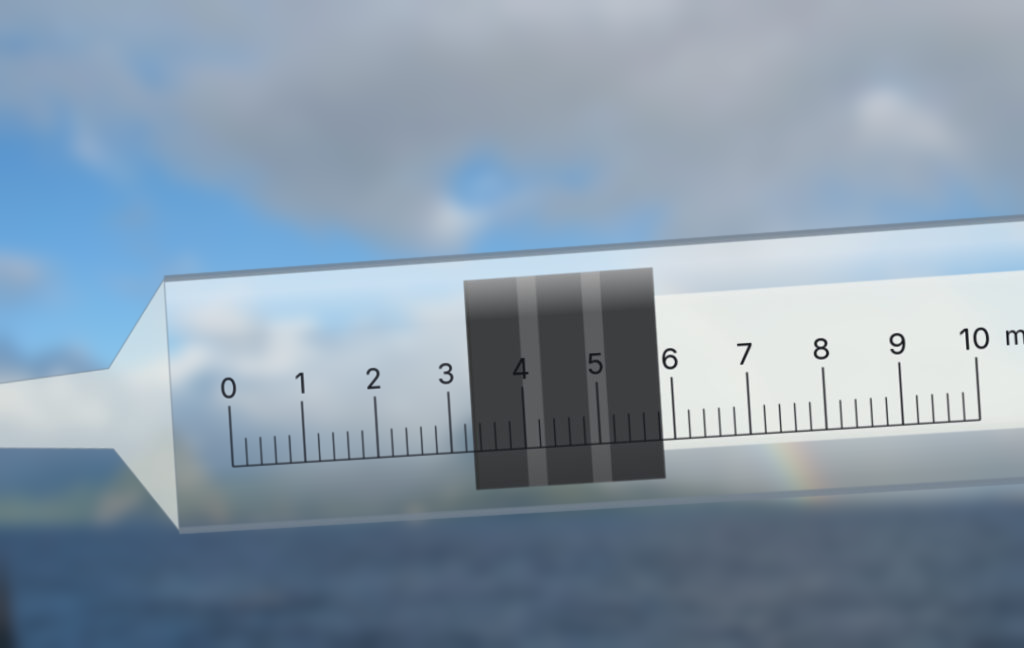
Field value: mL 3.3
